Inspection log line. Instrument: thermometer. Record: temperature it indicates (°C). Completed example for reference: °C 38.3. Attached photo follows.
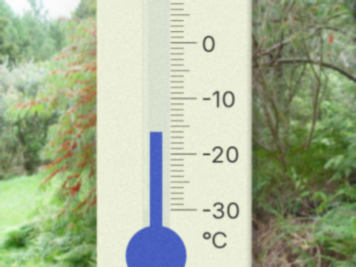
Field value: °C -16
